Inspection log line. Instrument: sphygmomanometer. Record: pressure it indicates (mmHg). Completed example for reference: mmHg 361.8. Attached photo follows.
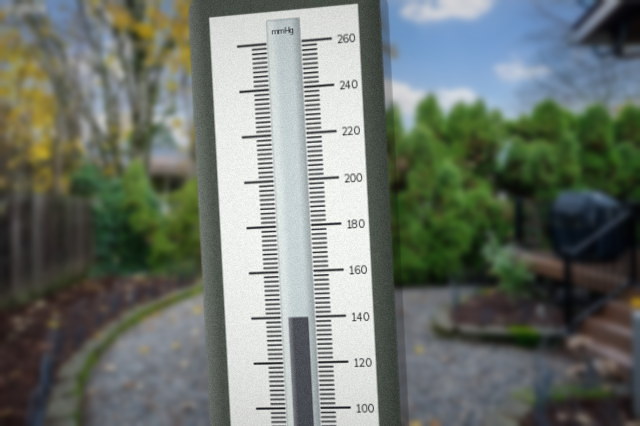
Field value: mmHg 140
